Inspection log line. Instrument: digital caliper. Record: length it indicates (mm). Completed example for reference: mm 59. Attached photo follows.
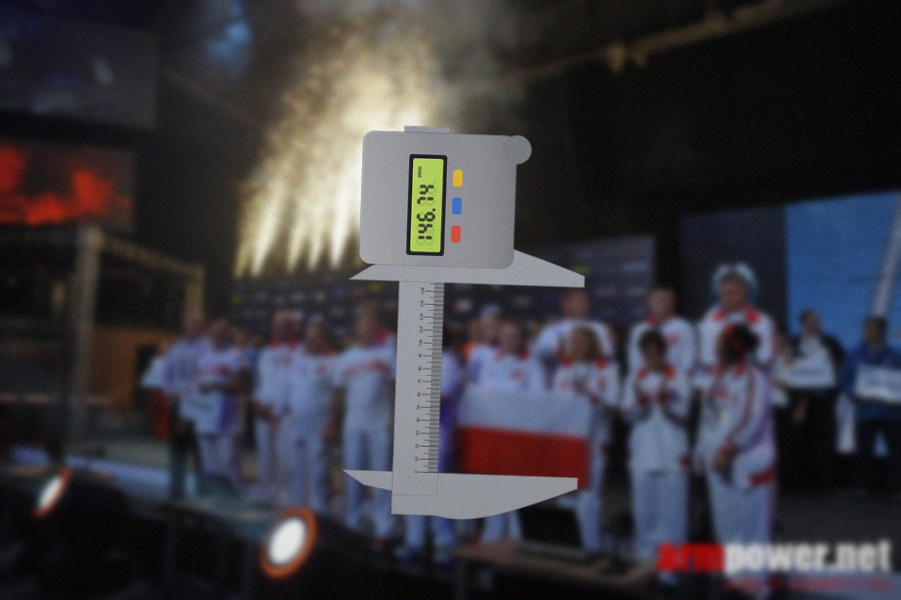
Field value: mm 146.74
